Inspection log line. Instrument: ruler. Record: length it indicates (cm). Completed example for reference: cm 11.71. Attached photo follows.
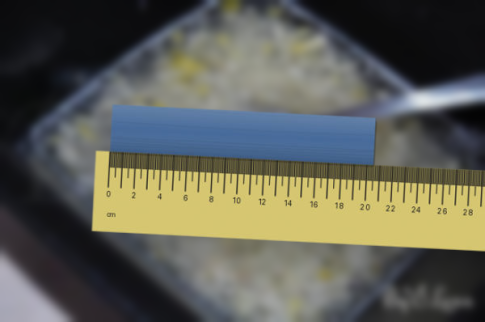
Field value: cm 20.5
